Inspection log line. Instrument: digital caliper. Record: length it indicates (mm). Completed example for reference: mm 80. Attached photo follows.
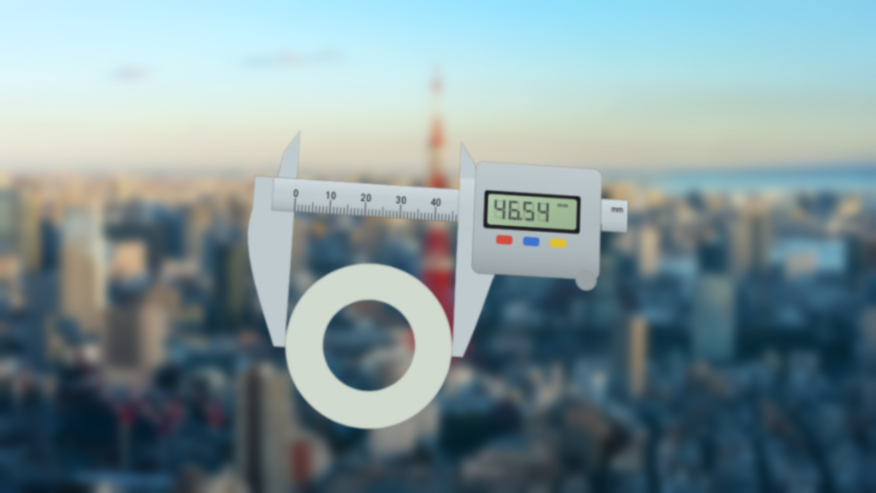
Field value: mm 46.54
